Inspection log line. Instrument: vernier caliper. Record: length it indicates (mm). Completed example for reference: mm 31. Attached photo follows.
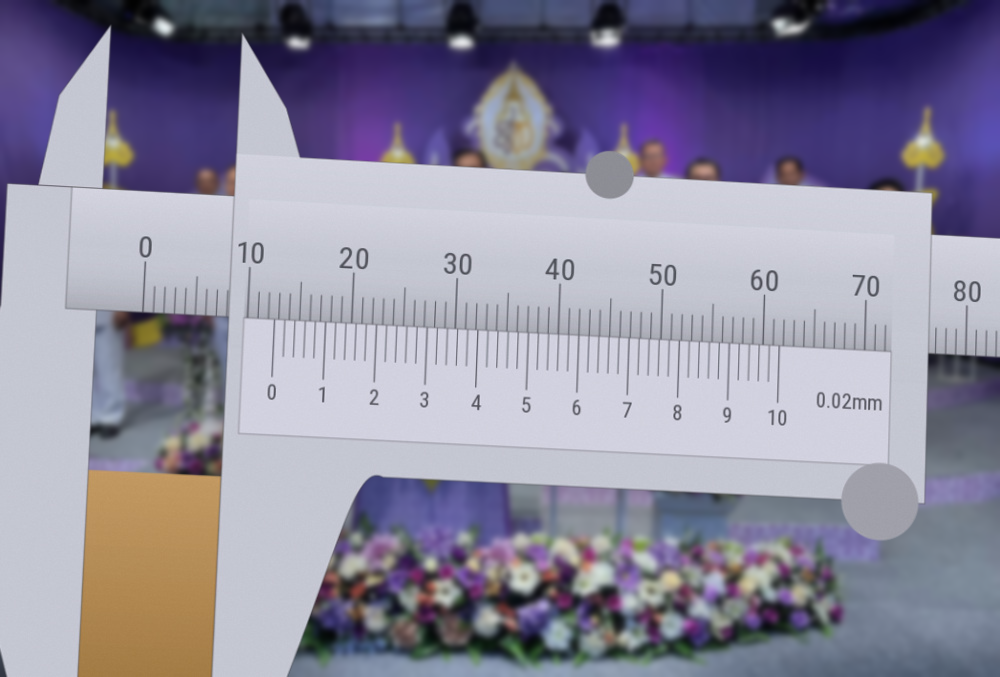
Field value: mm 12.6
